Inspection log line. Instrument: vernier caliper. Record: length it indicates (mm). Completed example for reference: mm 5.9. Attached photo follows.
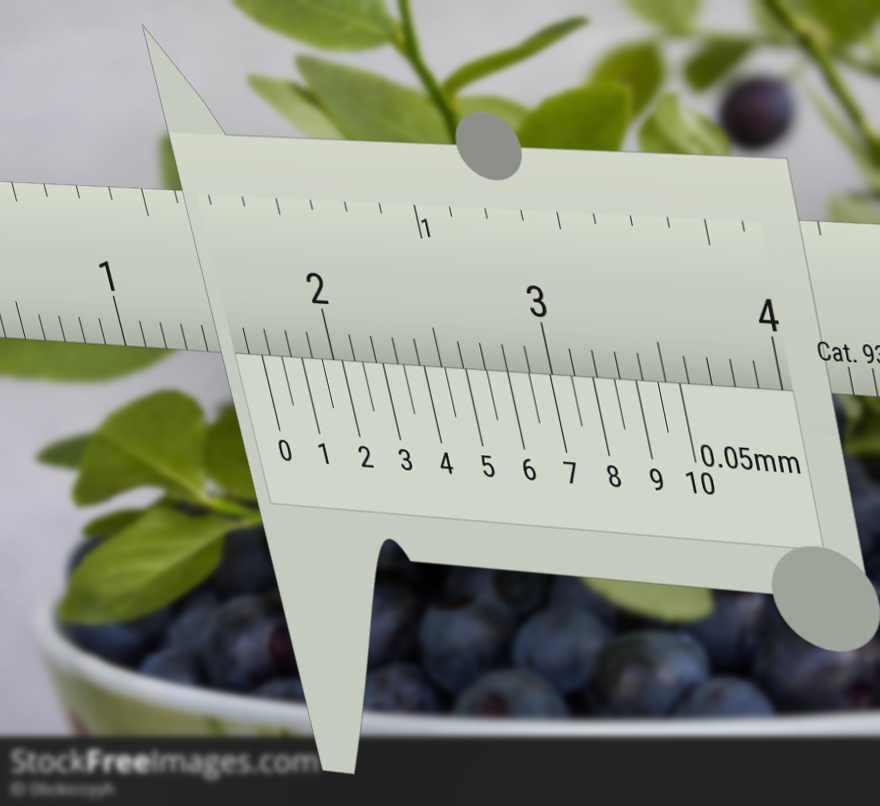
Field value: mm 16.6
